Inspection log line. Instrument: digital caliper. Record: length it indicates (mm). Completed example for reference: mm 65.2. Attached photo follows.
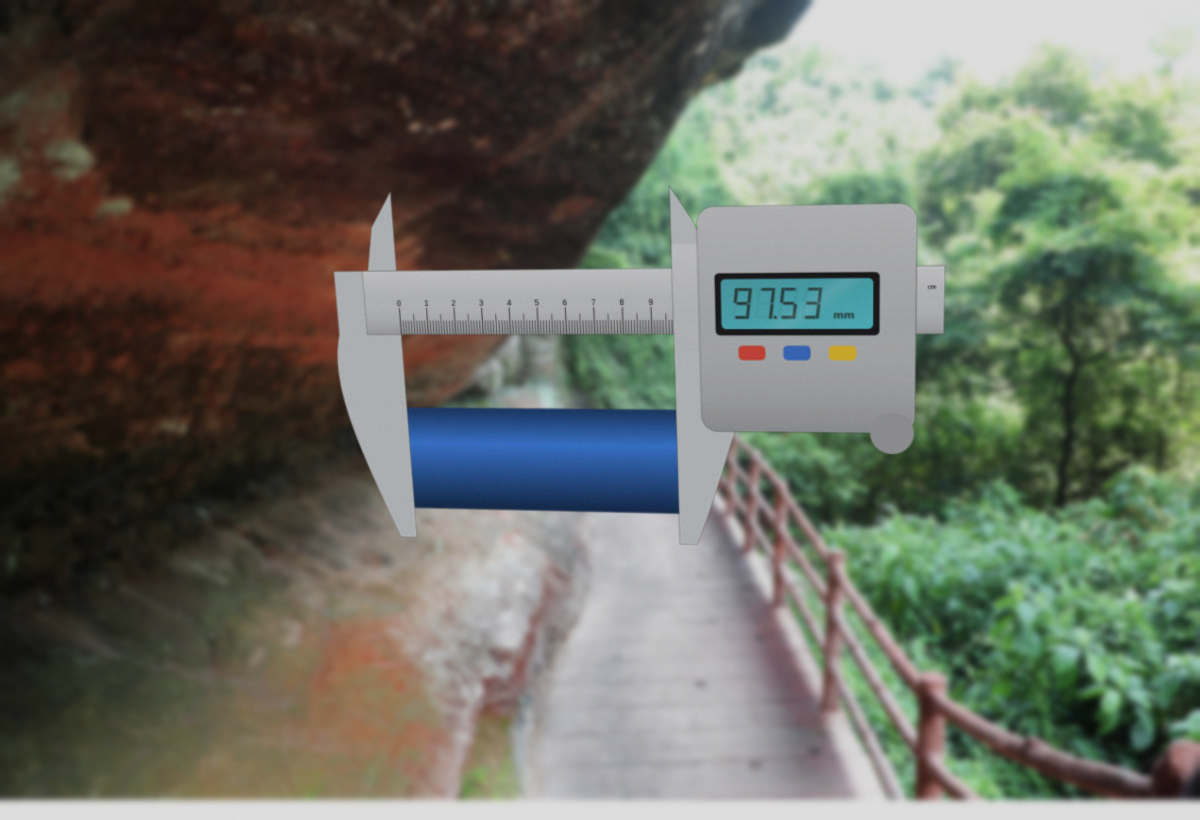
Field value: mm 97.53
